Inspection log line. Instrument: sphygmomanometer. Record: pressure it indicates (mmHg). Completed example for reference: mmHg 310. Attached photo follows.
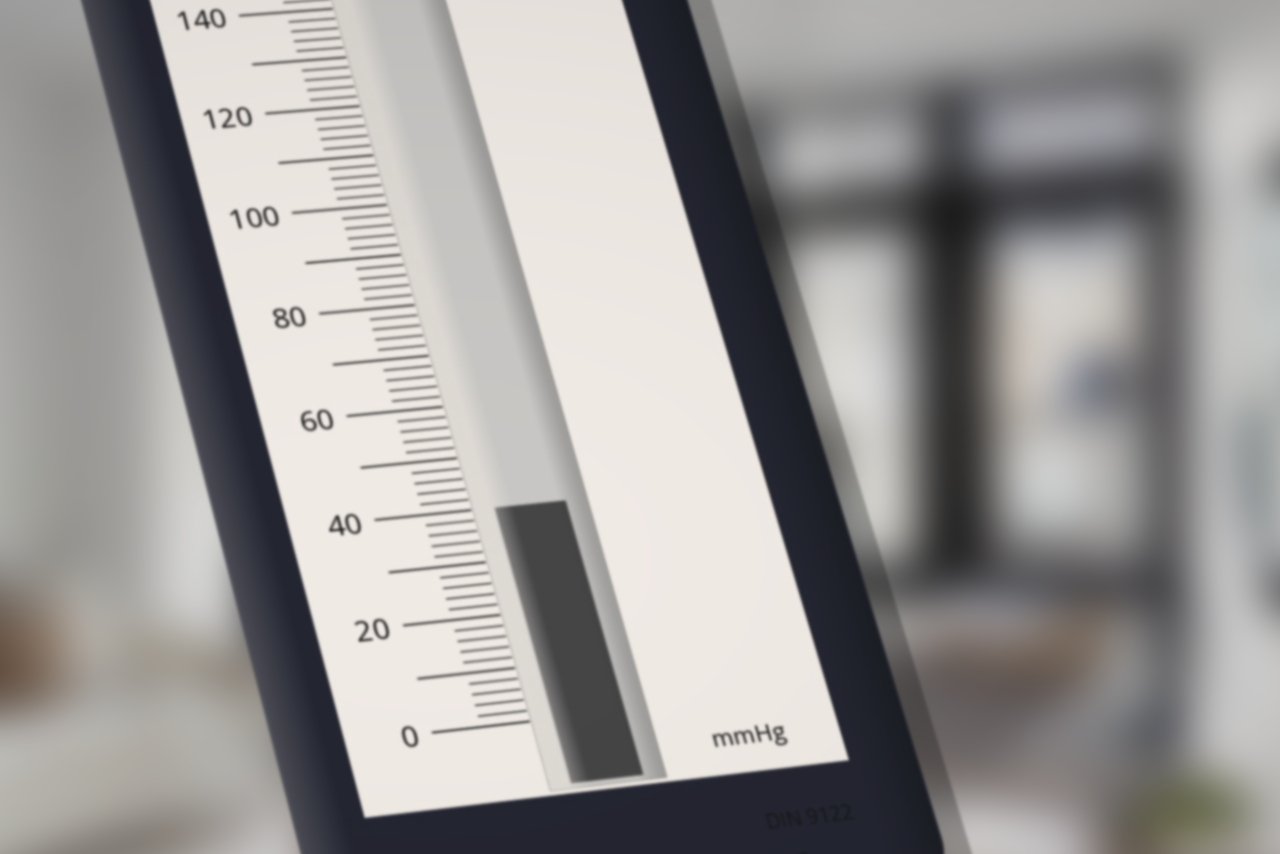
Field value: mmHg 40
